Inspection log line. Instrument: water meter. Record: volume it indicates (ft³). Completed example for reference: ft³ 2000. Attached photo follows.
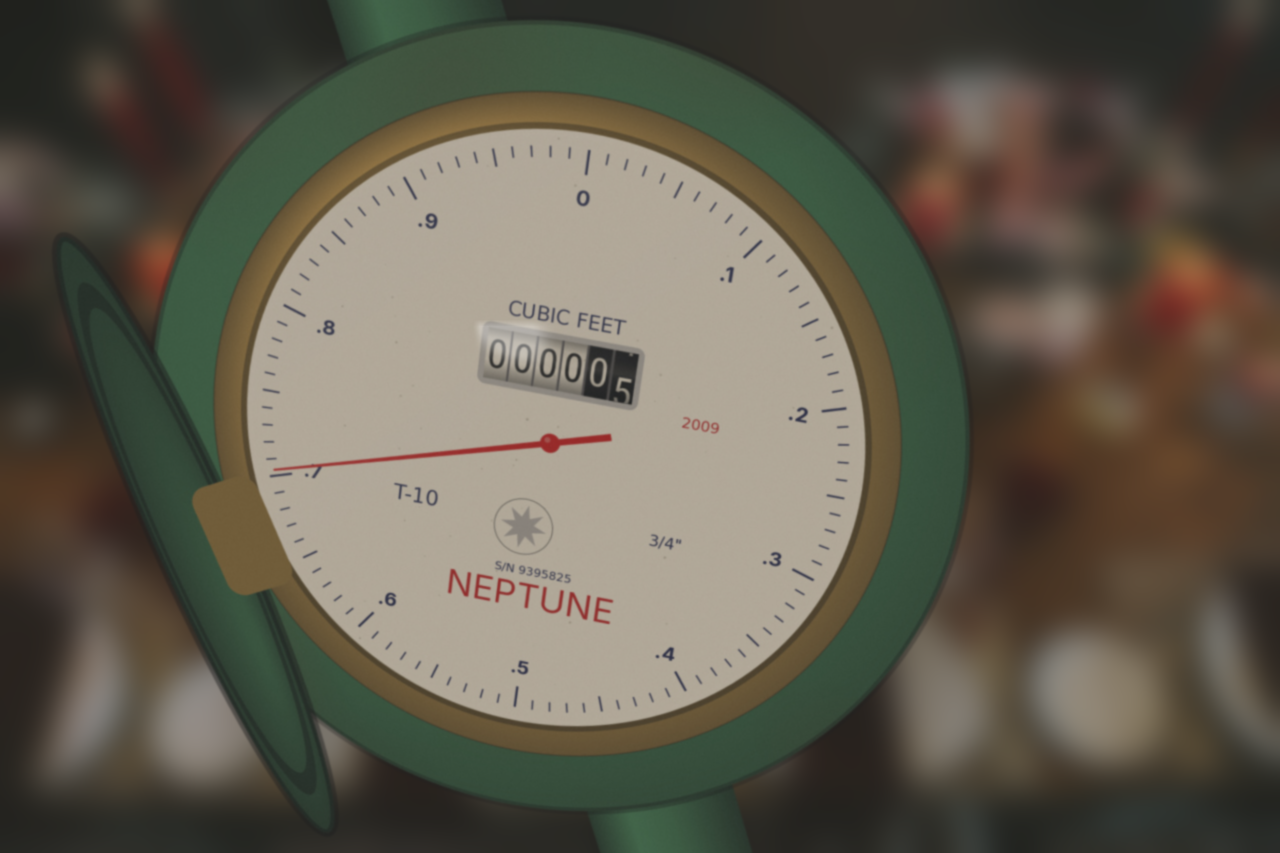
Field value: ft³ 4.70
